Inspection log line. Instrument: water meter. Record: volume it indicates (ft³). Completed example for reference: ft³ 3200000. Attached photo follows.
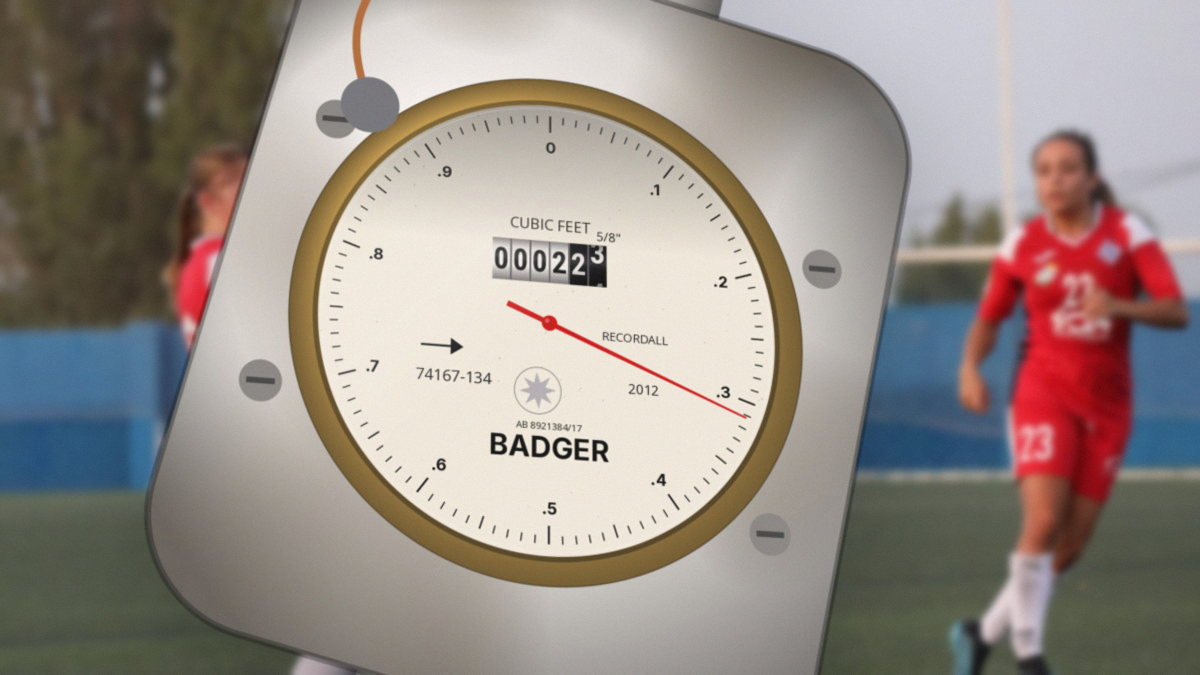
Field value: ft³ 223.31
